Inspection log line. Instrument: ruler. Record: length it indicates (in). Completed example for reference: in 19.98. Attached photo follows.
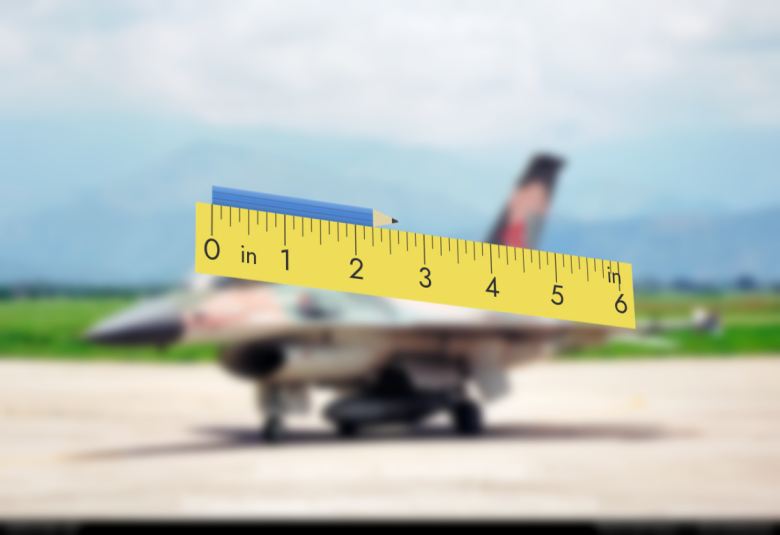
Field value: in 2.625
